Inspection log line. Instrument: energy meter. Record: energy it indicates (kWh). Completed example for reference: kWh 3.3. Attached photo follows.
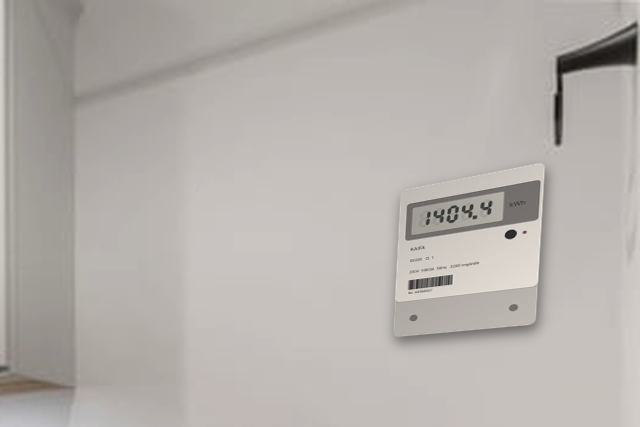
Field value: kWh 1404.4
